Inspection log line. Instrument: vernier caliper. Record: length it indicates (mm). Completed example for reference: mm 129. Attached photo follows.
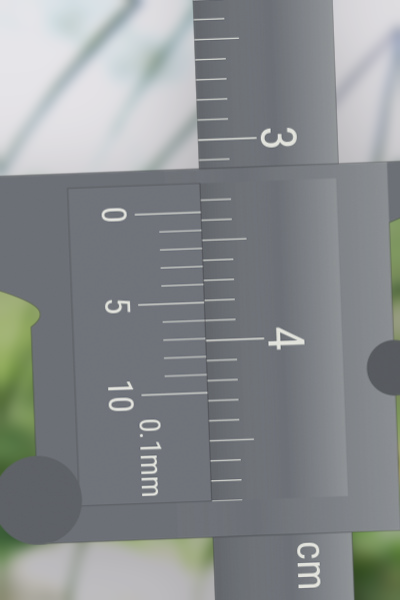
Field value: mm 33.6
